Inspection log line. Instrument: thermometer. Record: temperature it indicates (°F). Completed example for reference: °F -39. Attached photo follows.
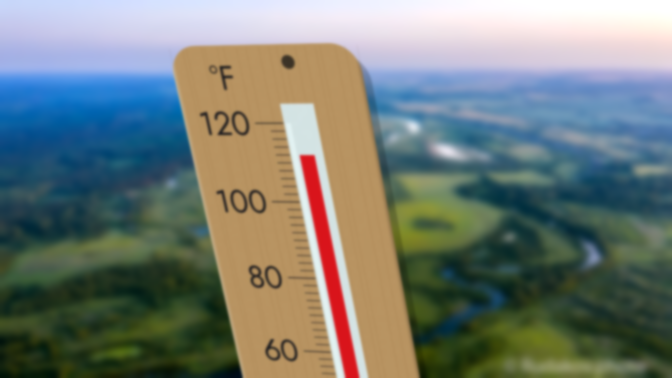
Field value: °F 112
